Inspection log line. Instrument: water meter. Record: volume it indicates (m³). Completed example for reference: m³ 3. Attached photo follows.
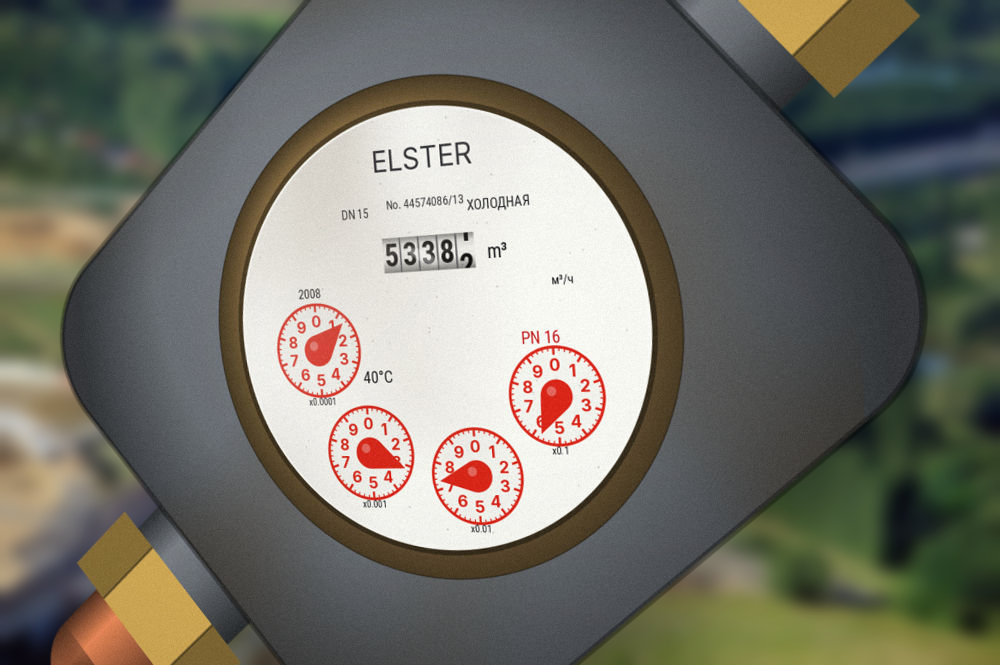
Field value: m³ 53381.5731
